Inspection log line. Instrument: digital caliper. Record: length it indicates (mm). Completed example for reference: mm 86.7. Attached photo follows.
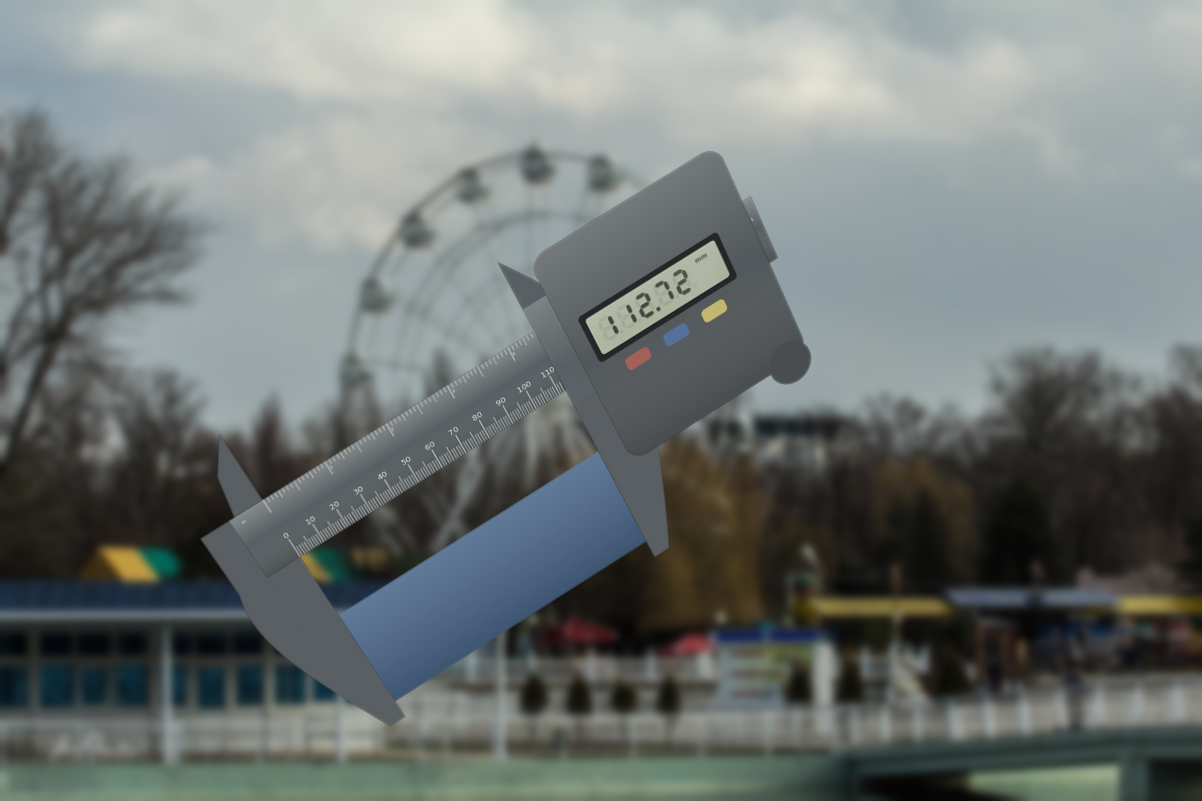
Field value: mm 112.72
